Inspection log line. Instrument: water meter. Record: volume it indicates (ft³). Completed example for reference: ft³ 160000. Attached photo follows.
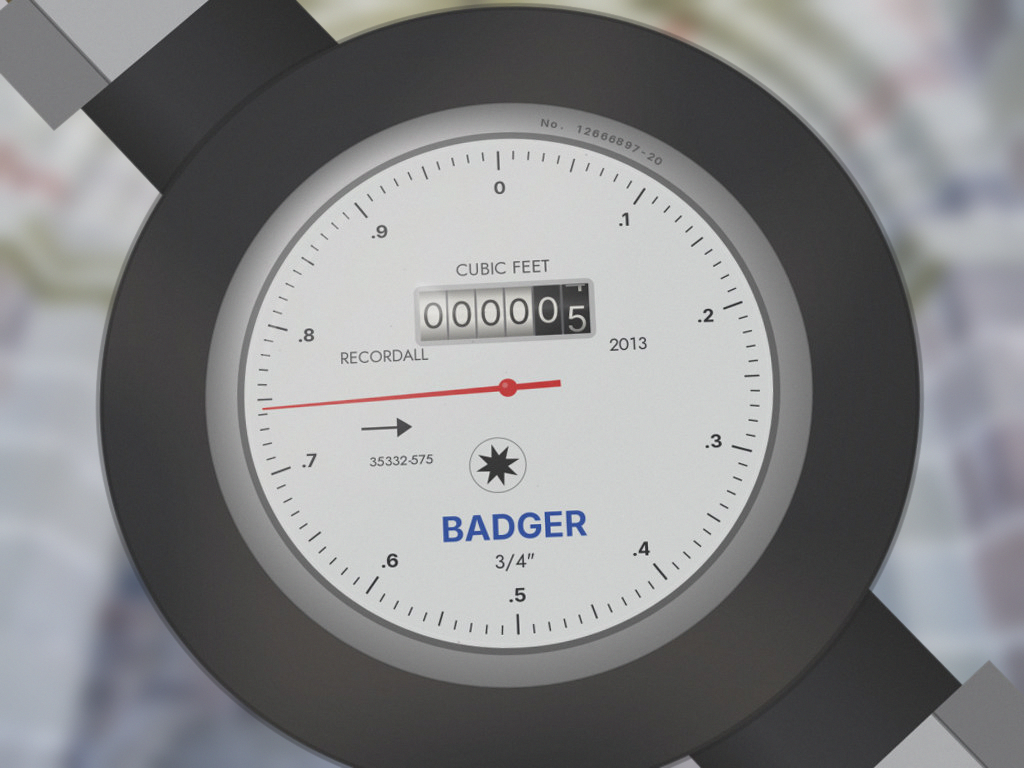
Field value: ft³ 4.74
